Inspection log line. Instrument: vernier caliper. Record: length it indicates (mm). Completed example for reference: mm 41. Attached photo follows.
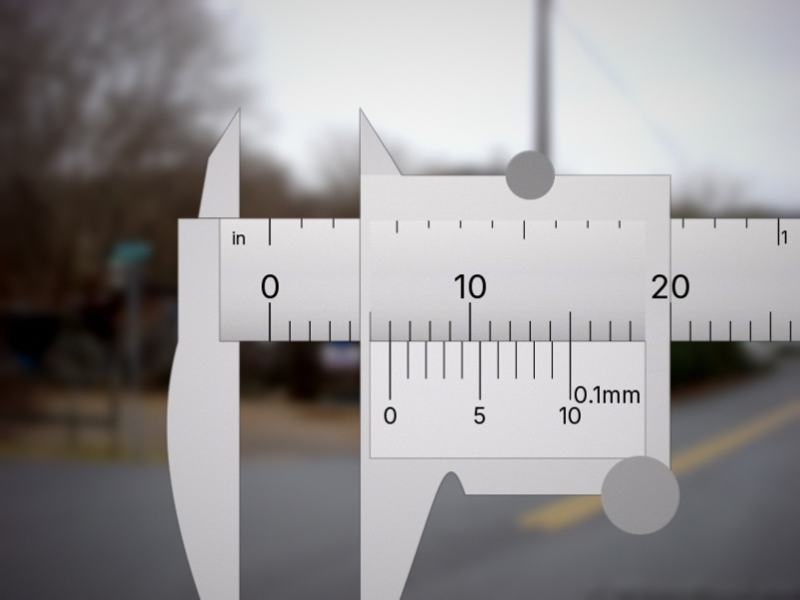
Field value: mm 6.0
